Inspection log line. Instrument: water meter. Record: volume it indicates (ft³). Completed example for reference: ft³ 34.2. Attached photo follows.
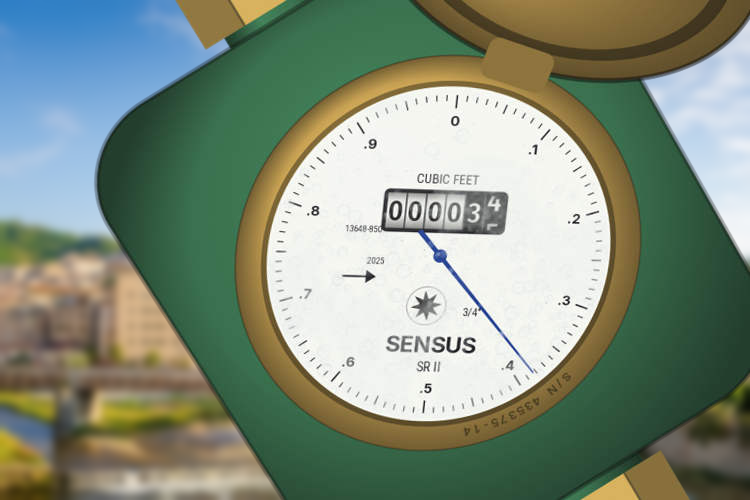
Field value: ft³ 34.38
